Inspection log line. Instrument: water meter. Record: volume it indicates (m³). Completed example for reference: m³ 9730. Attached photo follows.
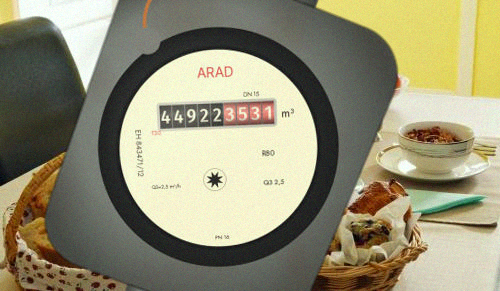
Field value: m³ 44922.3531
